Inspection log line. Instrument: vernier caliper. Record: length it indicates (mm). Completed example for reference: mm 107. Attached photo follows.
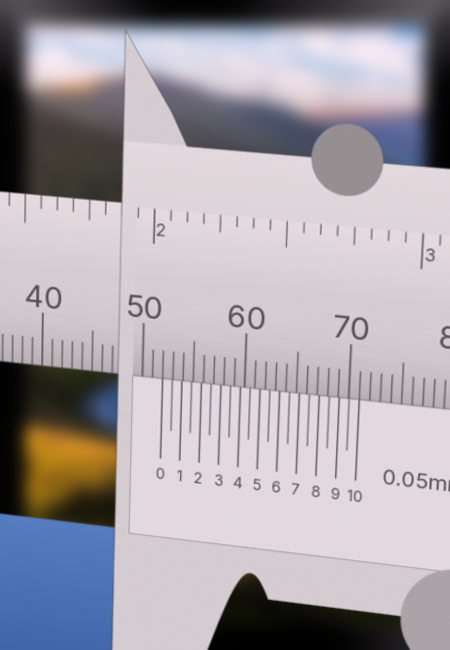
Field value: mm 52.0
